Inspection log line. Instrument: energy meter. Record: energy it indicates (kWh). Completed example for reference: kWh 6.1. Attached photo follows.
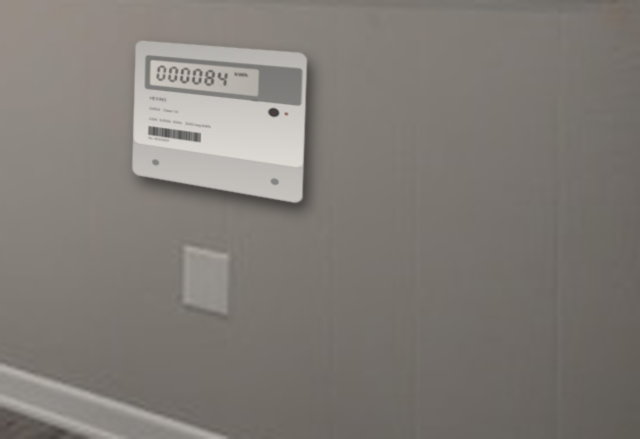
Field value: kWh 84
